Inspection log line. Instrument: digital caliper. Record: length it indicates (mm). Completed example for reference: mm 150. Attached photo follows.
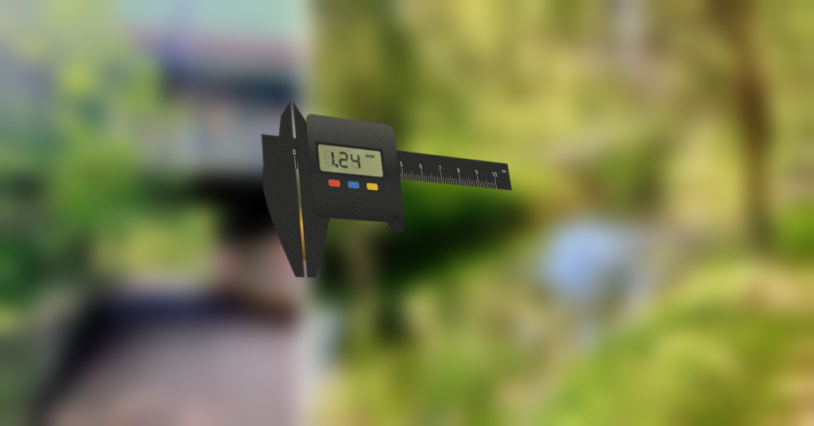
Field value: mm 1.24
